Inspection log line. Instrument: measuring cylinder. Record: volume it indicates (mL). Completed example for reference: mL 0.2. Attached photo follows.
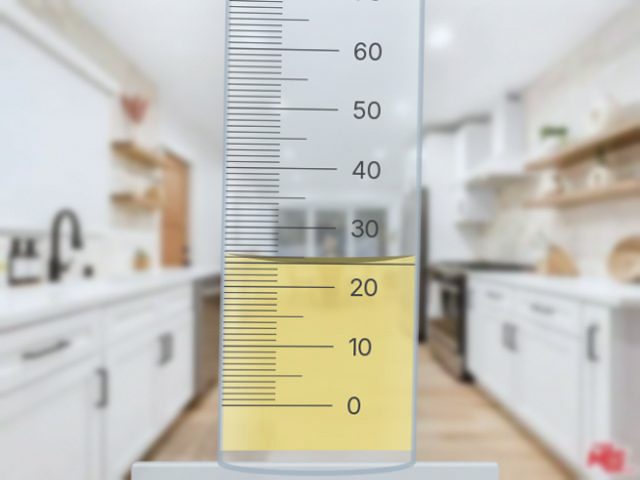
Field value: mL 24
